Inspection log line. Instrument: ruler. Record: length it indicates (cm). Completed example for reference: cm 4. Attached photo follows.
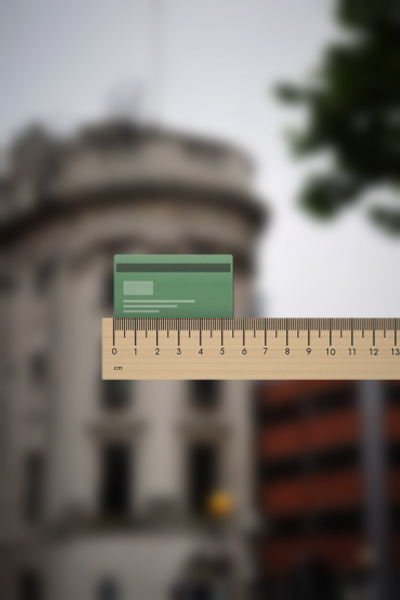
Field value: cm 5.5
